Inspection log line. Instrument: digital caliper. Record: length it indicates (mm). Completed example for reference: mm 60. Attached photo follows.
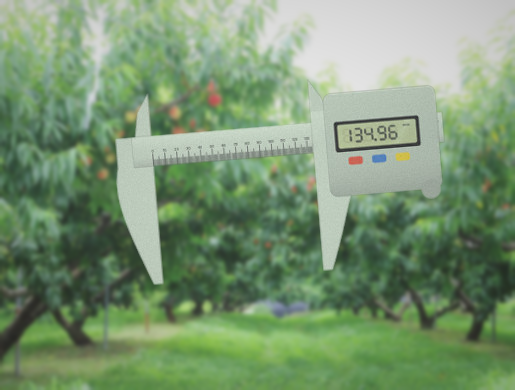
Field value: mm 134.96
